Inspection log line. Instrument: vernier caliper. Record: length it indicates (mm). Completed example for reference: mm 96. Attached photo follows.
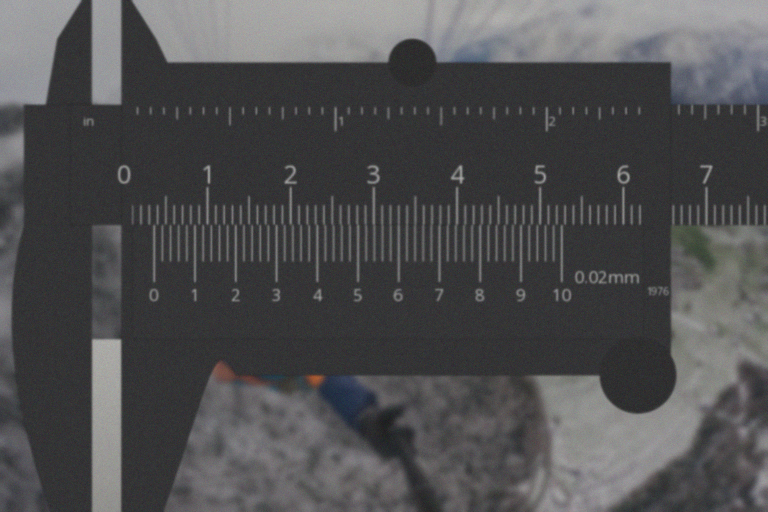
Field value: mm 3.6
